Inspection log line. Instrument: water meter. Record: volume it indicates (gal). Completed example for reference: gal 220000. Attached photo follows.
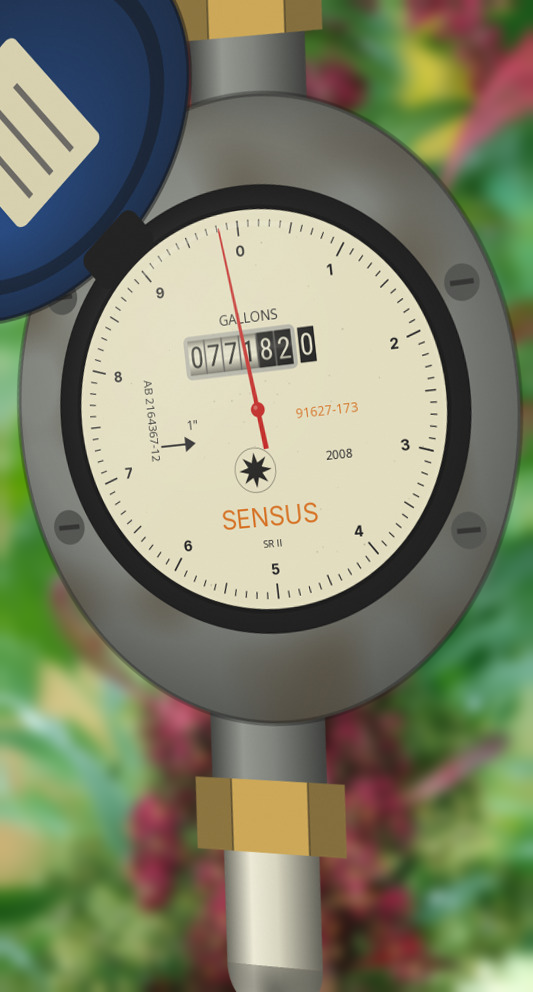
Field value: gal 771819.8
